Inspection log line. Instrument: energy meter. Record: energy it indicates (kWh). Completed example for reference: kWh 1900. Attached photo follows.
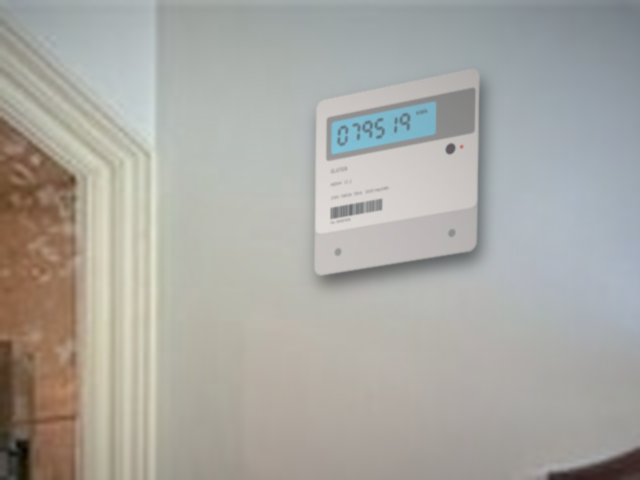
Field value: kWh 79519
